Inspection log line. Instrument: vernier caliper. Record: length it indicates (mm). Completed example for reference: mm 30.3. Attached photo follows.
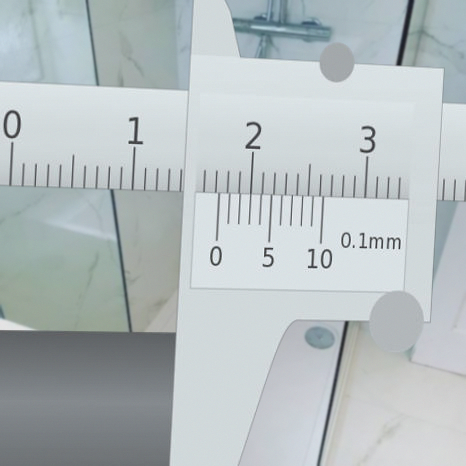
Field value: mm 17.3
